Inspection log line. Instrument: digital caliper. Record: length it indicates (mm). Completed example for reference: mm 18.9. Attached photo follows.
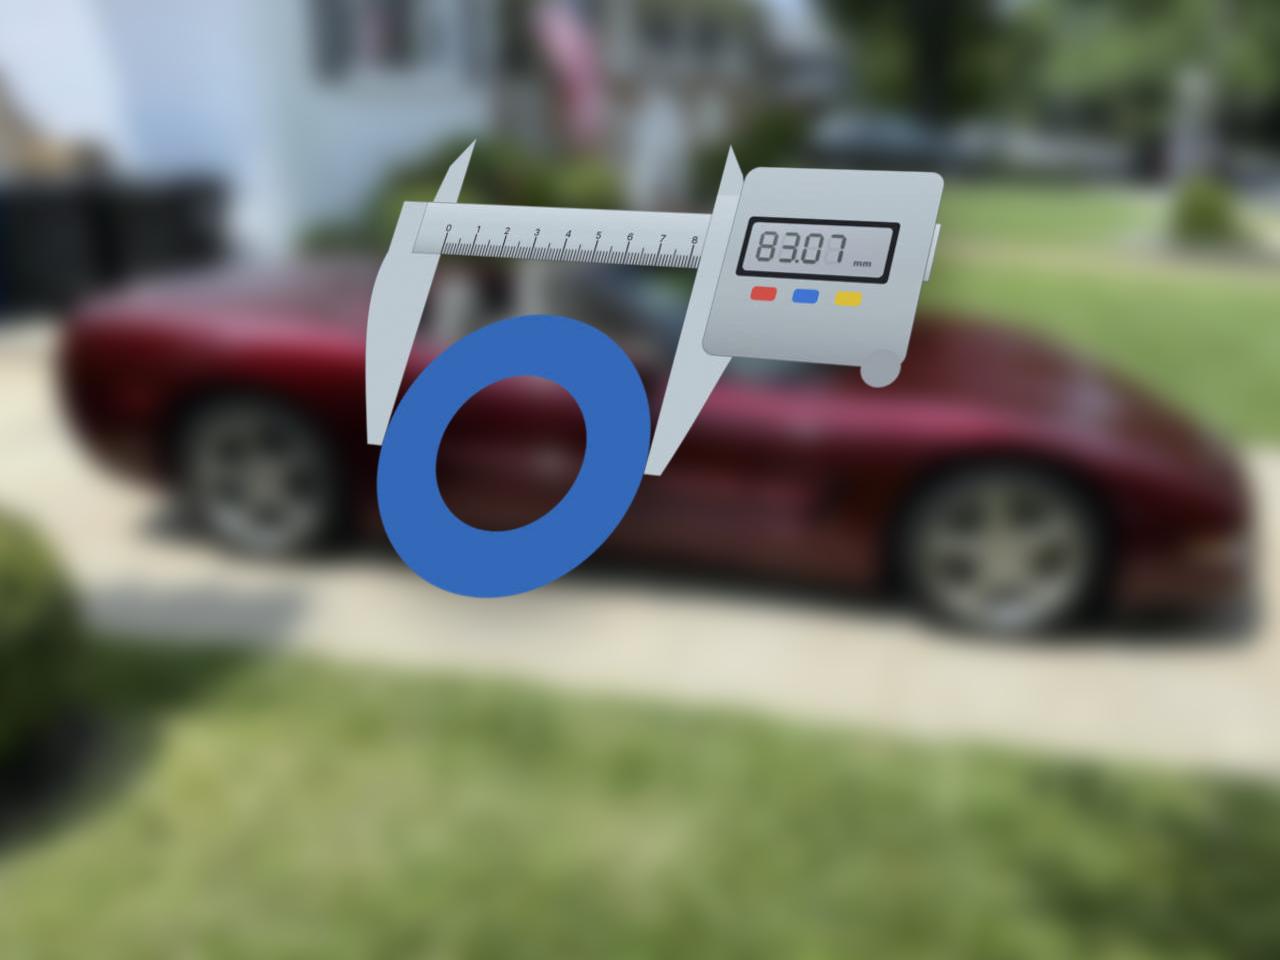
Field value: mm 83.07
